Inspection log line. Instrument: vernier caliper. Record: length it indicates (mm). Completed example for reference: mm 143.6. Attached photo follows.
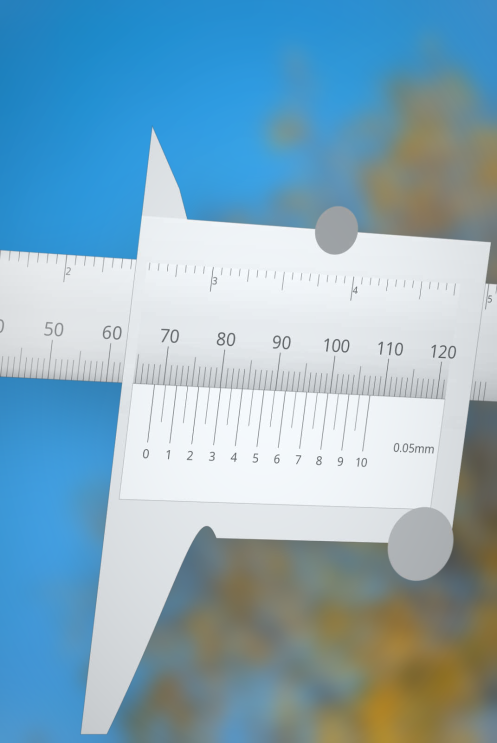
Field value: mm 68.4
